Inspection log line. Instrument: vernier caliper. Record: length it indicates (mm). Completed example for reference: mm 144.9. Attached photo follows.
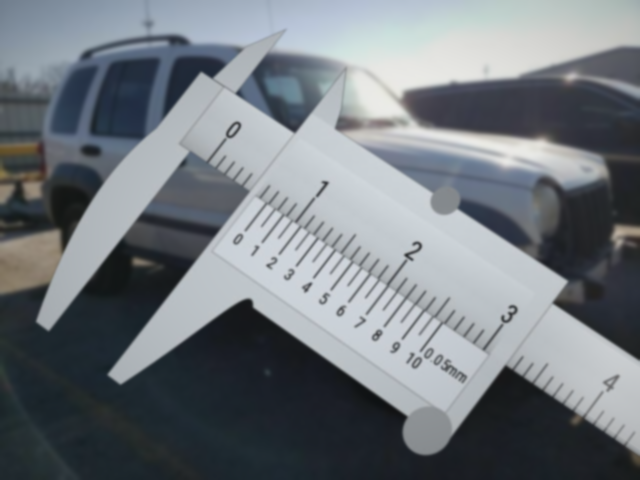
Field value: mm 6.8
